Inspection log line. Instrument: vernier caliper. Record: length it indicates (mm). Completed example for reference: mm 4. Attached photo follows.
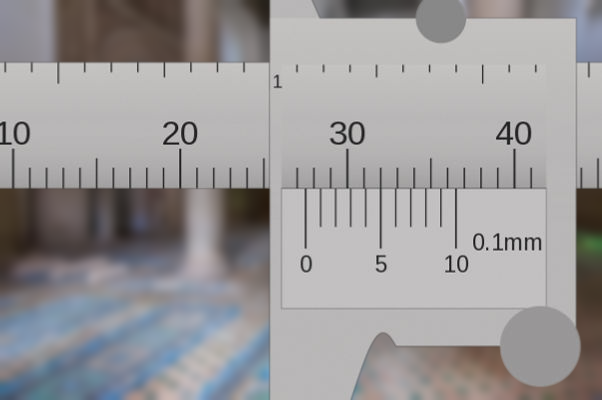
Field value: mm 27.5
